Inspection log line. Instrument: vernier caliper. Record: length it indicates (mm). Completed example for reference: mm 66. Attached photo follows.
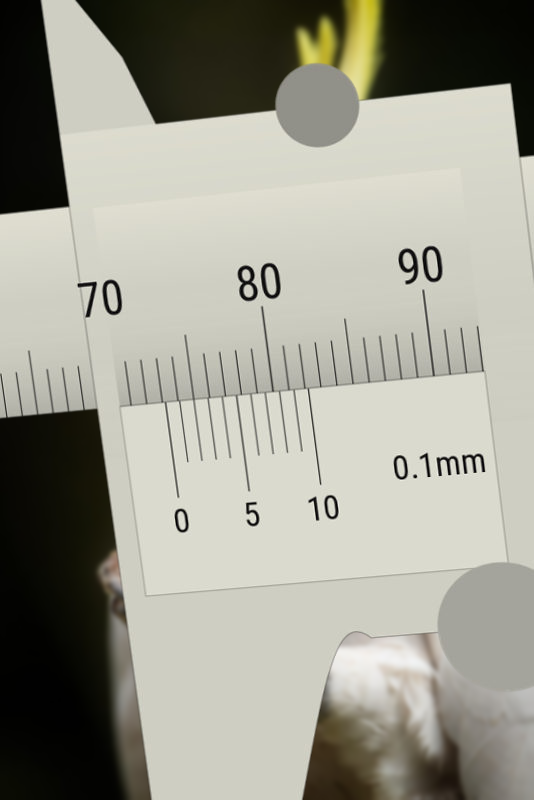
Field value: mm 73.2
